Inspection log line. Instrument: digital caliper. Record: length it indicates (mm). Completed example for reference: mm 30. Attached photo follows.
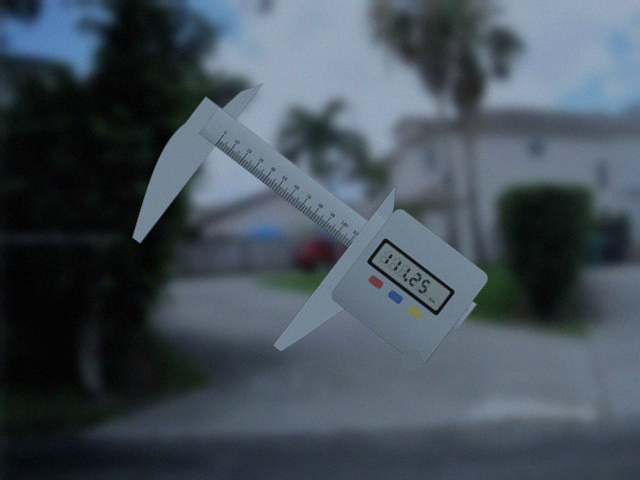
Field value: mm 111.25
